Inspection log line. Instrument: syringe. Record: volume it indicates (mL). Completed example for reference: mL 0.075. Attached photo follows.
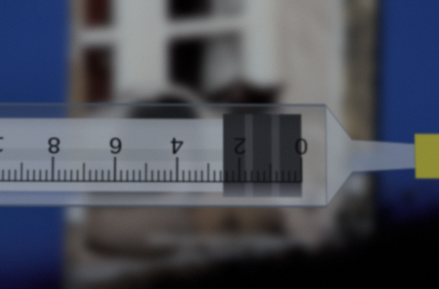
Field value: mL 0
